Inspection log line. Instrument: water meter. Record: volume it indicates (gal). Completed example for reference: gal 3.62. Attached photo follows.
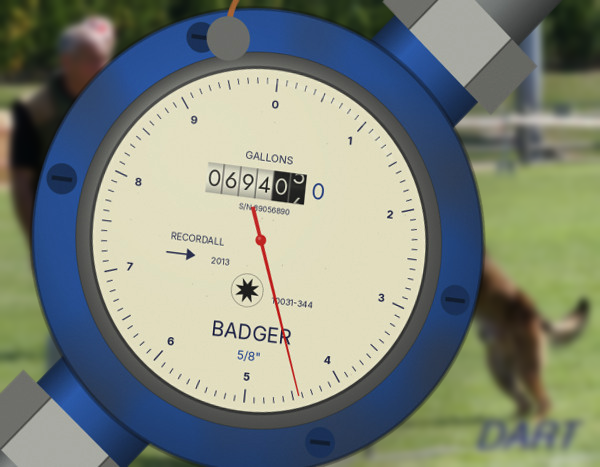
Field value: gal 694054.4
